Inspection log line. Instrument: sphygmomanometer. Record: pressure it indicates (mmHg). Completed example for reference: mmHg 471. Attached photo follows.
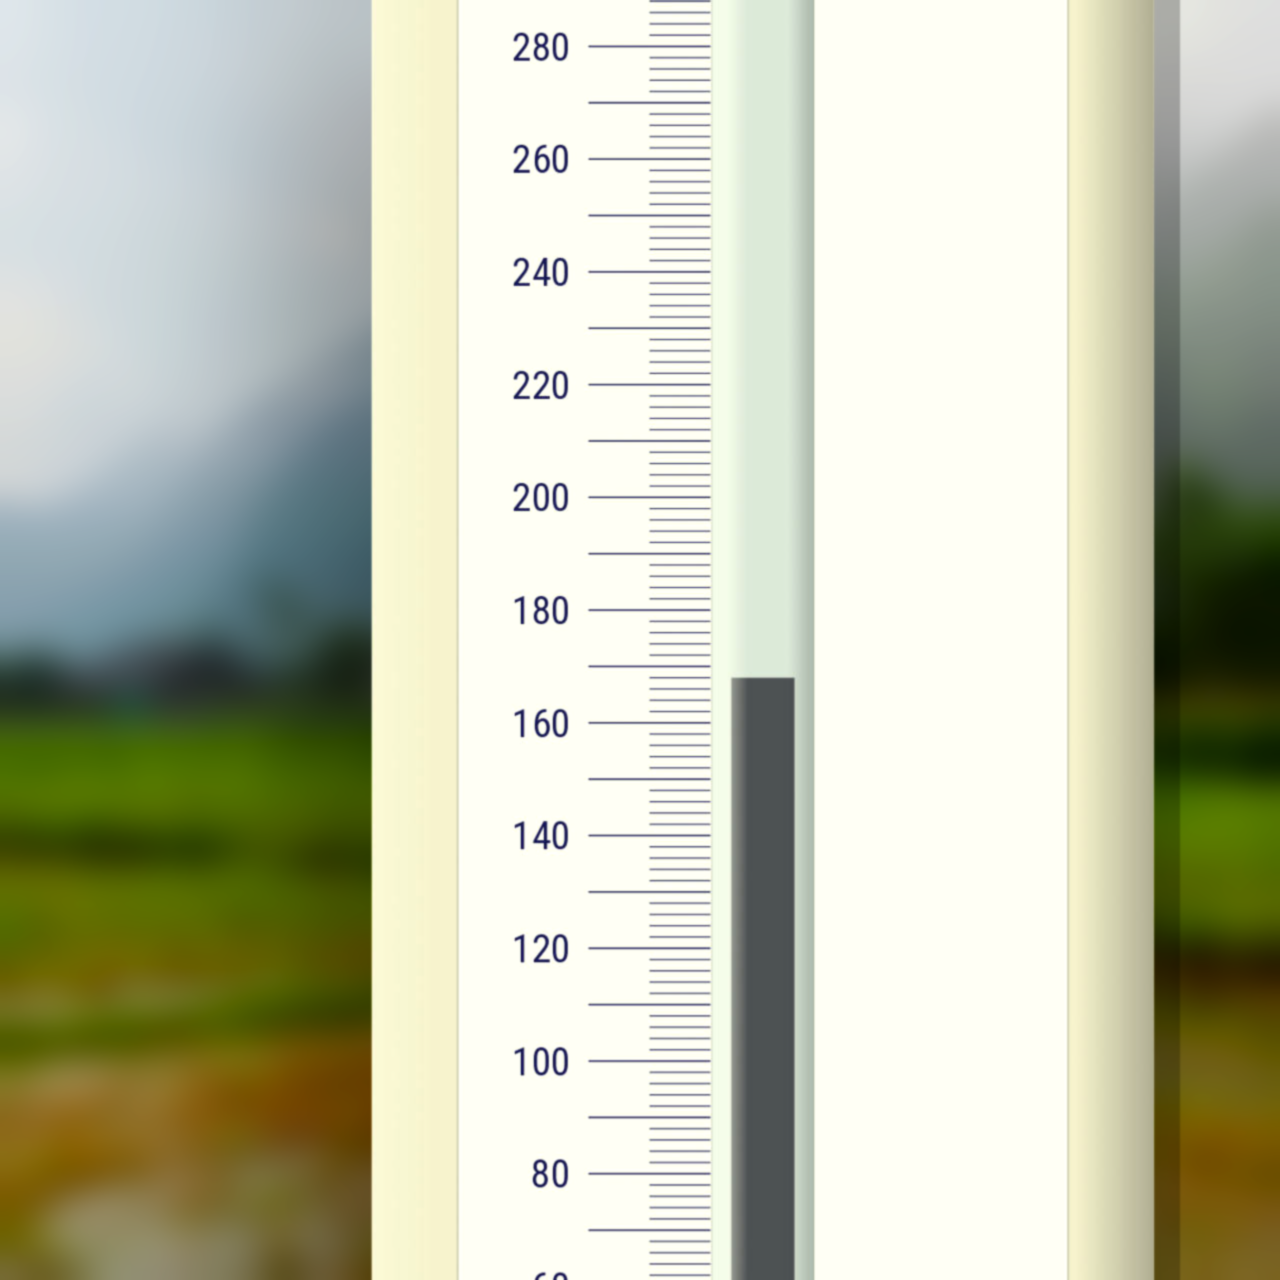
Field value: mmHg 168
